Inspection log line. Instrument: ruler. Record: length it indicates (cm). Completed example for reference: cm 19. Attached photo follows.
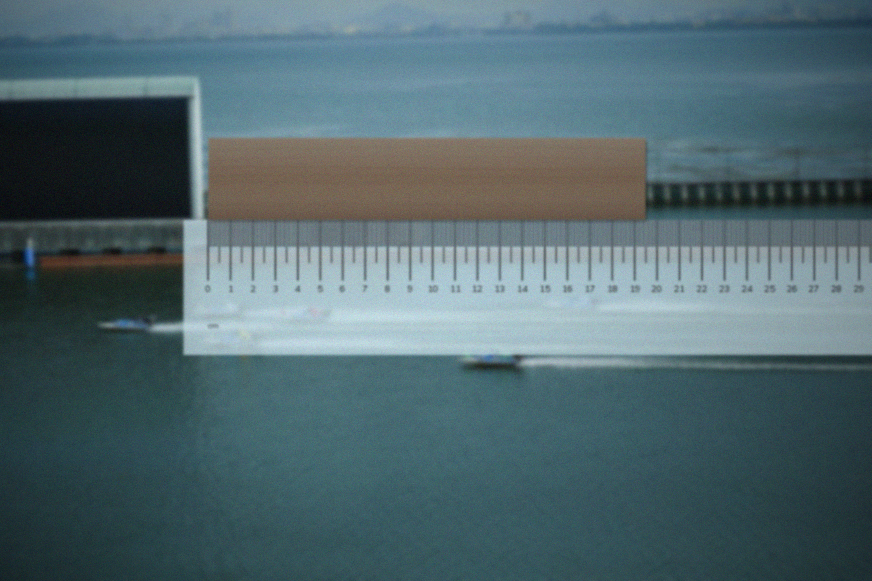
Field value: cm 19.5
